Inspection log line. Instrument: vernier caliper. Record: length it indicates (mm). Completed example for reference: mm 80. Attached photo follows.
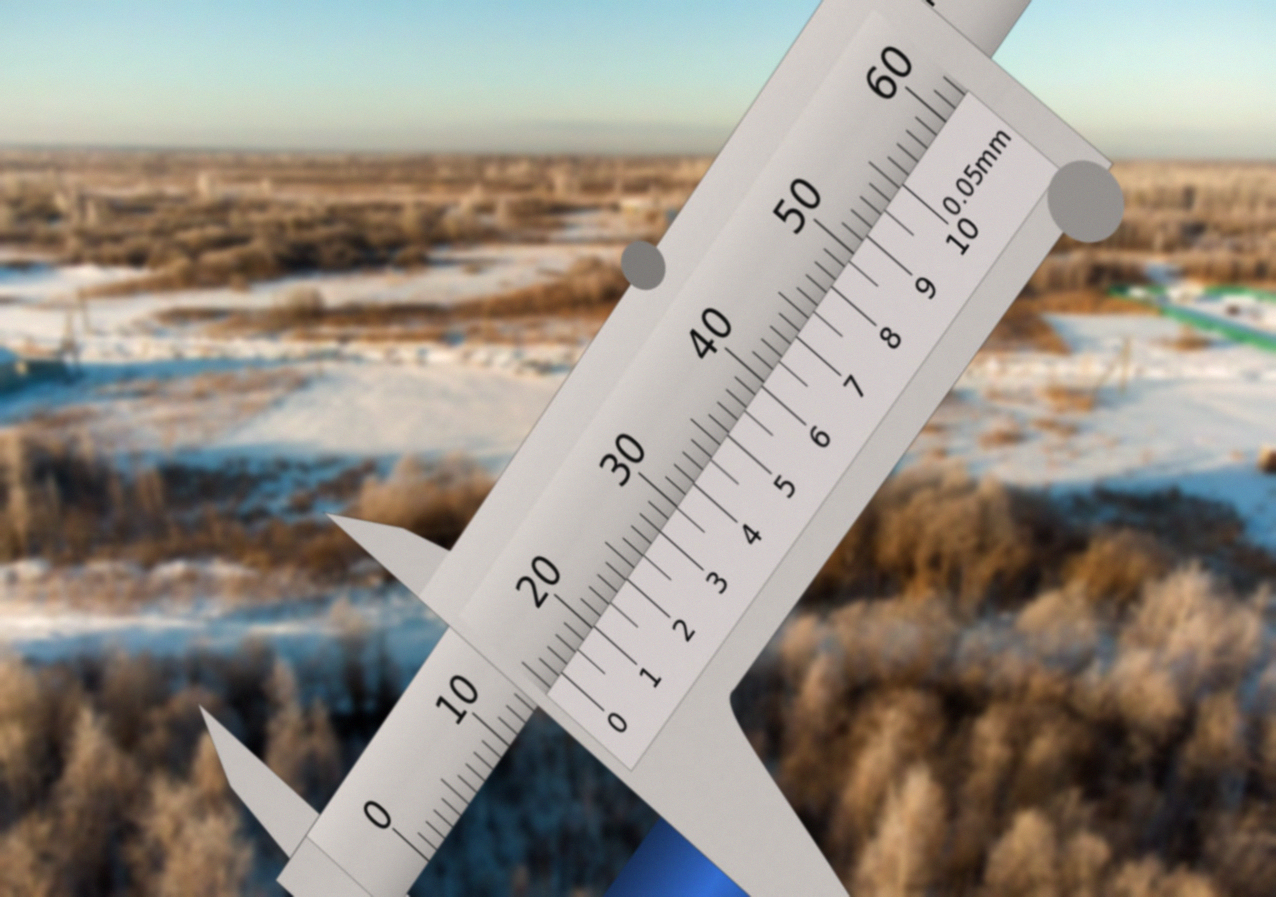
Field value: mm 16.3
